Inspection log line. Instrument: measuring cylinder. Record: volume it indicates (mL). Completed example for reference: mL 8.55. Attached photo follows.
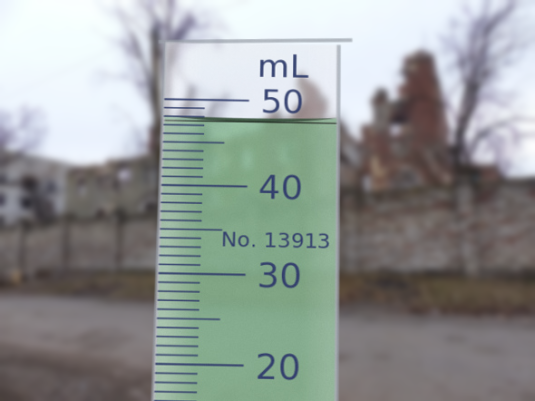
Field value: mL 47.5
